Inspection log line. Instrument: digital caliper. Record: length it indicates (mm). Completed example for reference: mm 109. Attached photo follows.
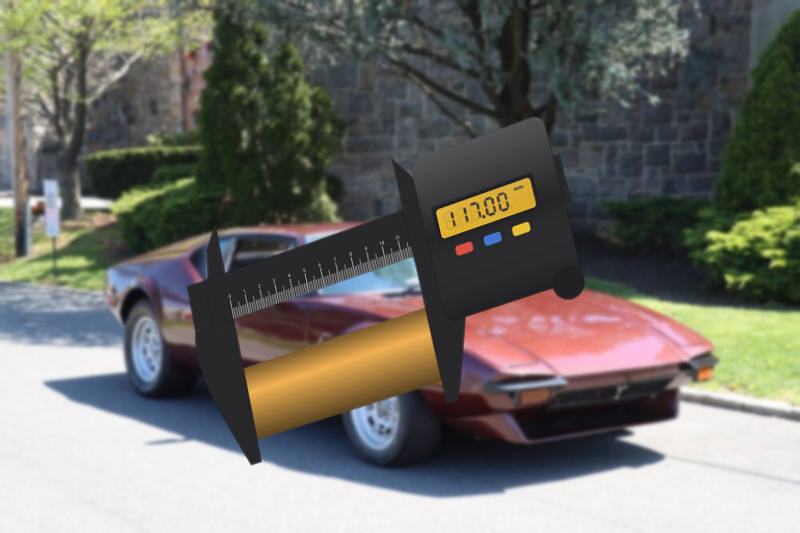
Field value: mm 117.00
